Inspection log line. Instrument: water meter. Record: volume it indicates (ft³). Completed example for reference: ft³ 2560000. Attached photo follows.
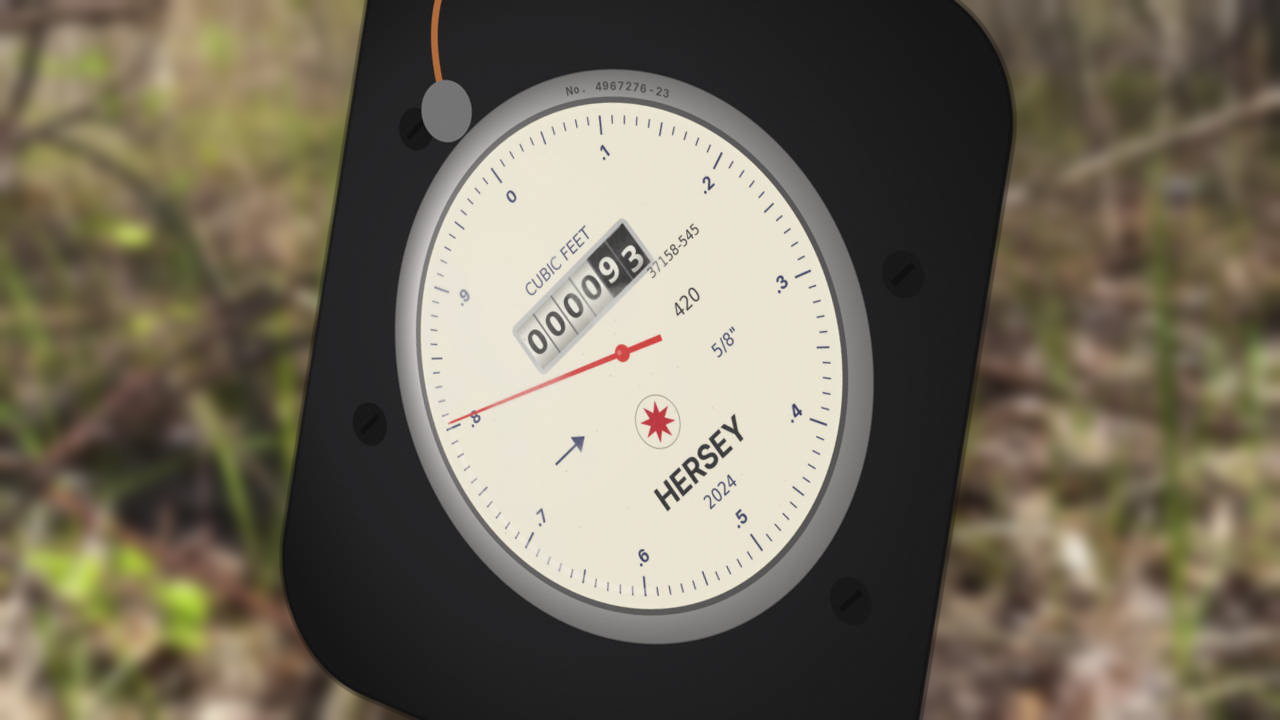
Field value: ft³ 92.80
